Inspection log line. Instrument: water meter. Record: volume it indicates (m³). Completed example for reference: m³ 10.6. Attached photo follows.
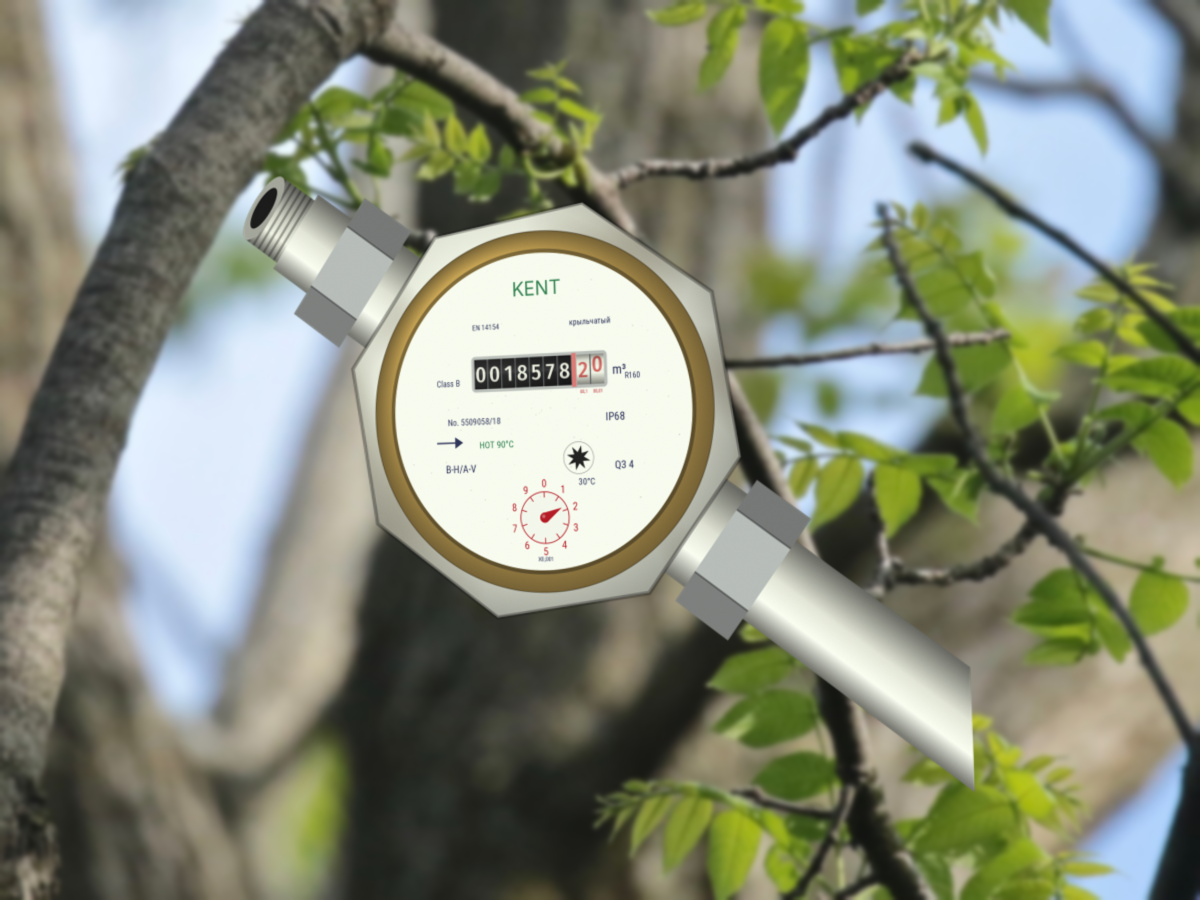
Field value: m³ 18578.201
